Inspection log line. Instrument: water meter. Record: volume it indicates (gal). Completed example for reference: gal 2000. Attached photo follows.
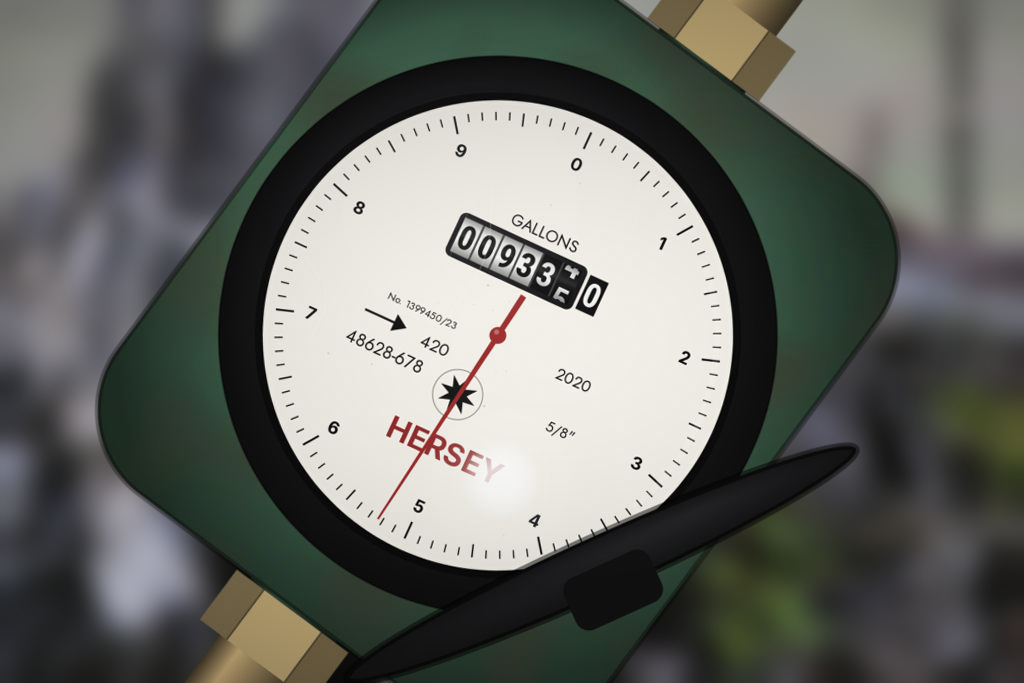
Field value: gal 93345.2
